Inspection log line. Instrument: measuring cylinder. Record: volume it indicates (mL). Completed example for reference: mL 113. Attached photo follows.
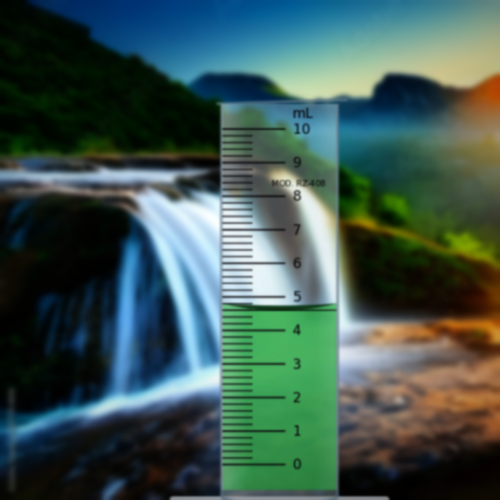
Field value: mL 4.6
